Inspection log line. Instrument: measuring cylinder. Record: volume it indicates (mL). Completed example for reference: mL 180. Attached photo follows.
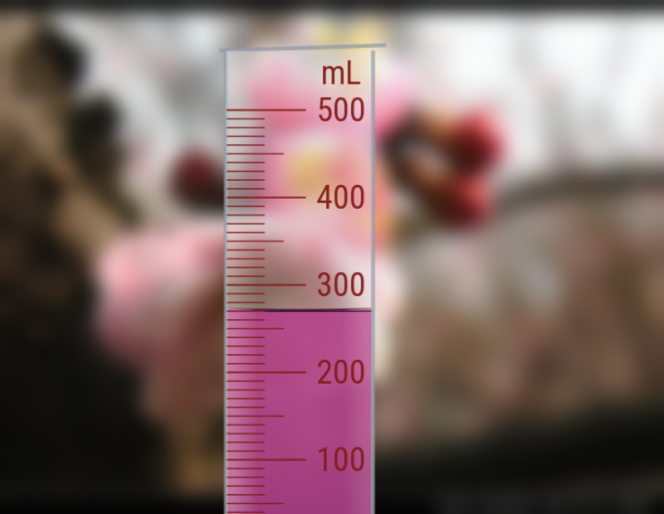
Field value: mL 270
